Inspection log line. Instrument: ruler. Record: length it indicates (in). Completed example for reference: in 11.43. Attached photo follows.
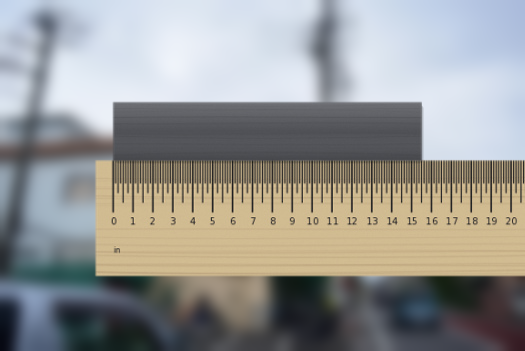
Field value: in 15.5
